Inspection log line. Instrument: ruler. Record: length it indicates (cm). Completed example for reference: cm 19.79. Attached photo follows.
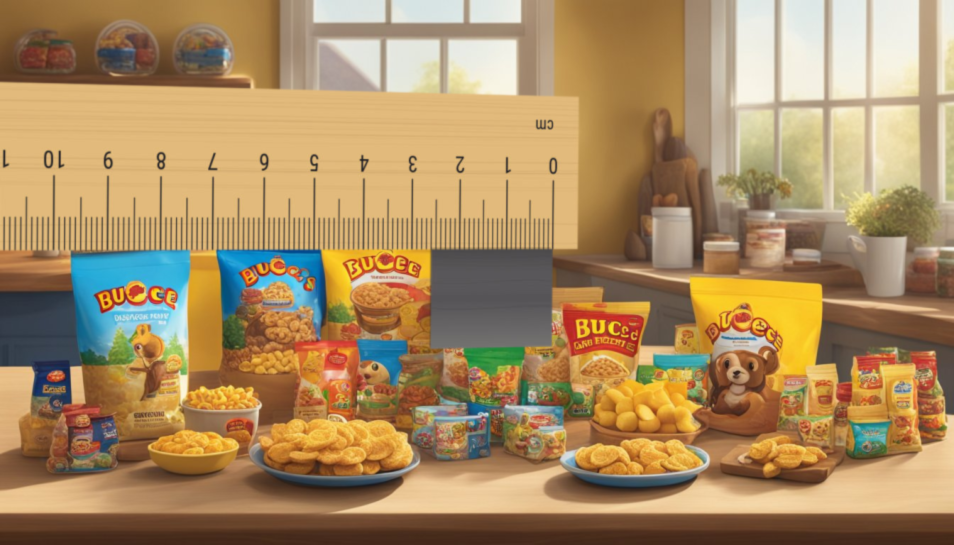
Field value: cm 2.6
